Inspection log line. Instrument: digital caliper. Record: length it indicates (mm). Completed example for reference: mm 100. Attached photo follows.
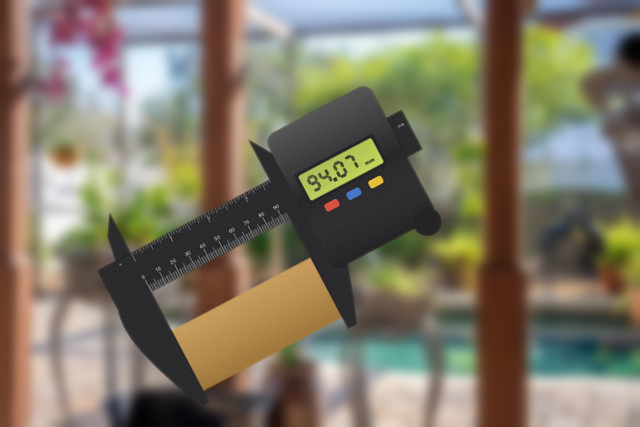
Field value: mm 94.07
